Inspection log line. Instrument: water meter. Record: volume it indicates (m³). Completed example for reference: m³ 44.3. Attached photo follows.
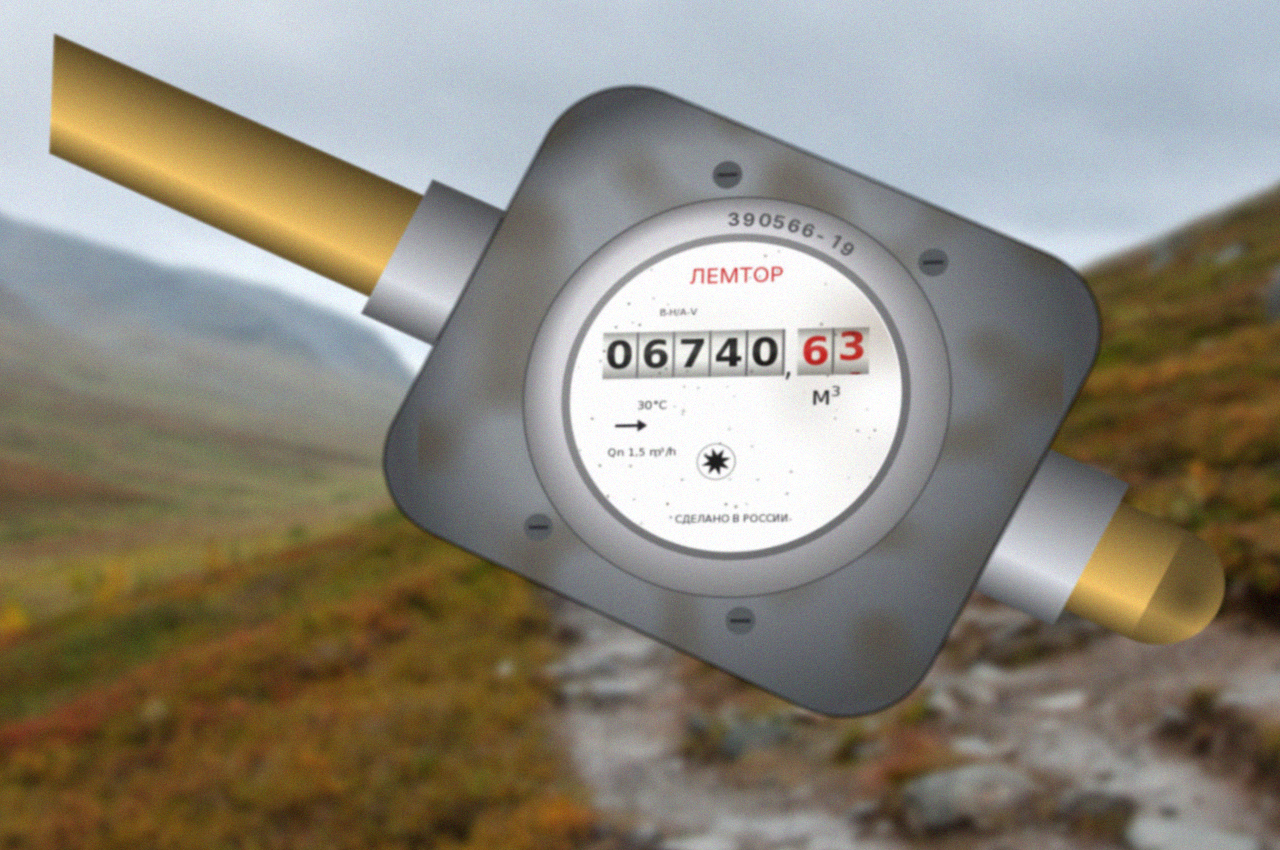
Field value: m³ 6740.63
